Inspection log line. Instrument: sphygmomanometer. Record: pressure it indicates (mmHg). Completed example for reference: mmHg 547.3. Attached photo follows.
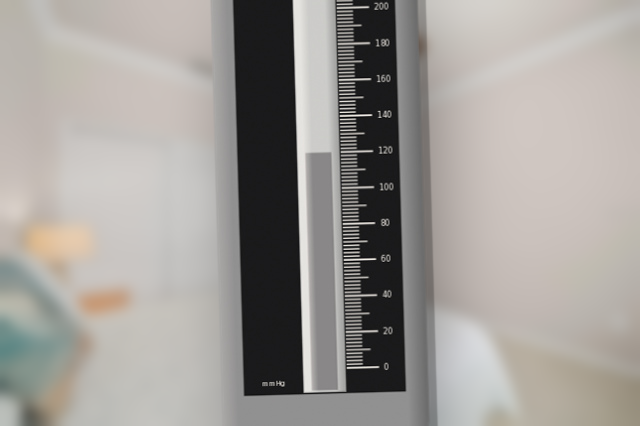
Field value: mmHg 120
